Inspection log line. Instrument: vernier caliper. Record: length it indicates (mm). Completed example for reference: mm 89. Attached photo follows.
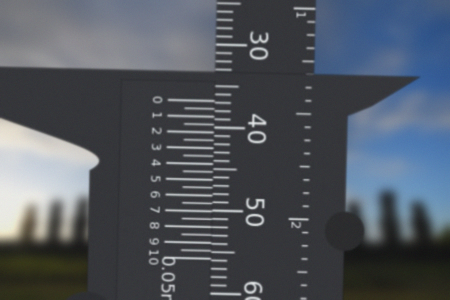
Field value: mm 36.8
